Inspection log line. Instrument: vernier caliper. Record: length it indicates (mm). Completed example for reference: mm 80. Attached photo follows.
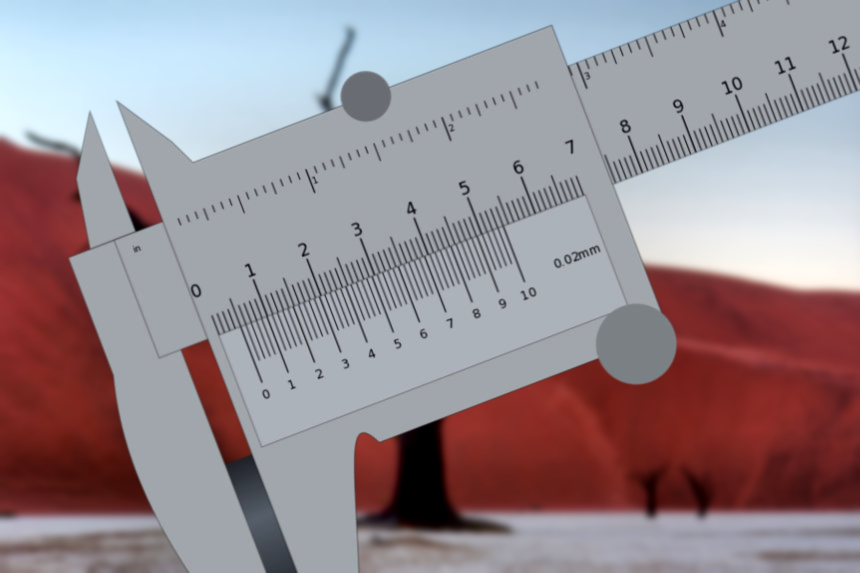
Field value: mm 5.0
